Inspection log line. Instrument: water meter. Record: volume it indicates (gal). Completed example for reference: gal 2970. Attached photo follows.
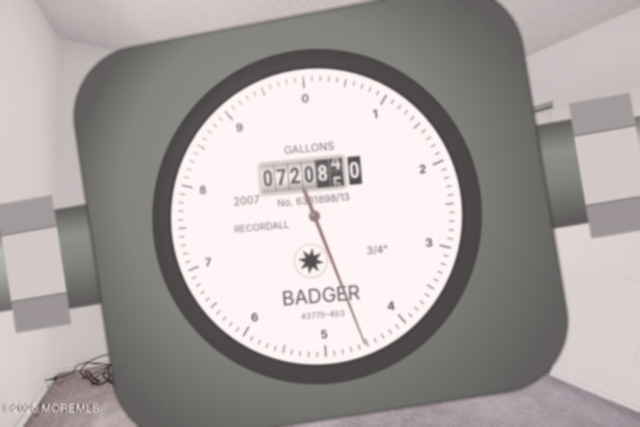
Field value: gal 720844.5
